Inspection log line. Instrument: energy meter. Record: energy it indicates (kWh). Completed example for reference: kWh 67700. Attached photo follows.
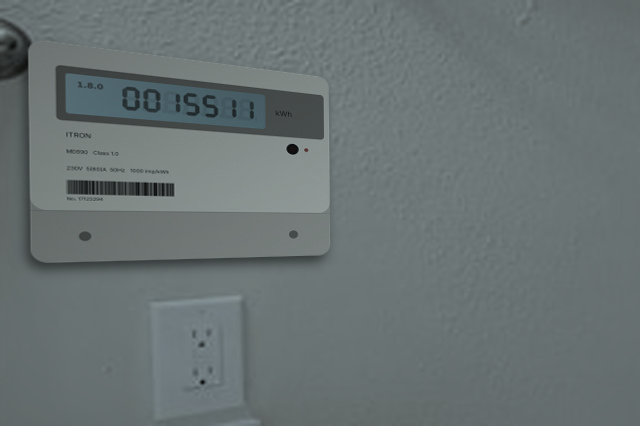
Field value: kWh 15511
